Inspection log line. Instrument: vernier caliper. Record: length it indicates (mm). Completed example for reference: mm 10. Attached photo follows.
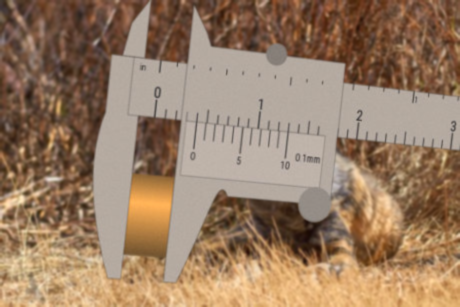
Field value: mm 4.0
